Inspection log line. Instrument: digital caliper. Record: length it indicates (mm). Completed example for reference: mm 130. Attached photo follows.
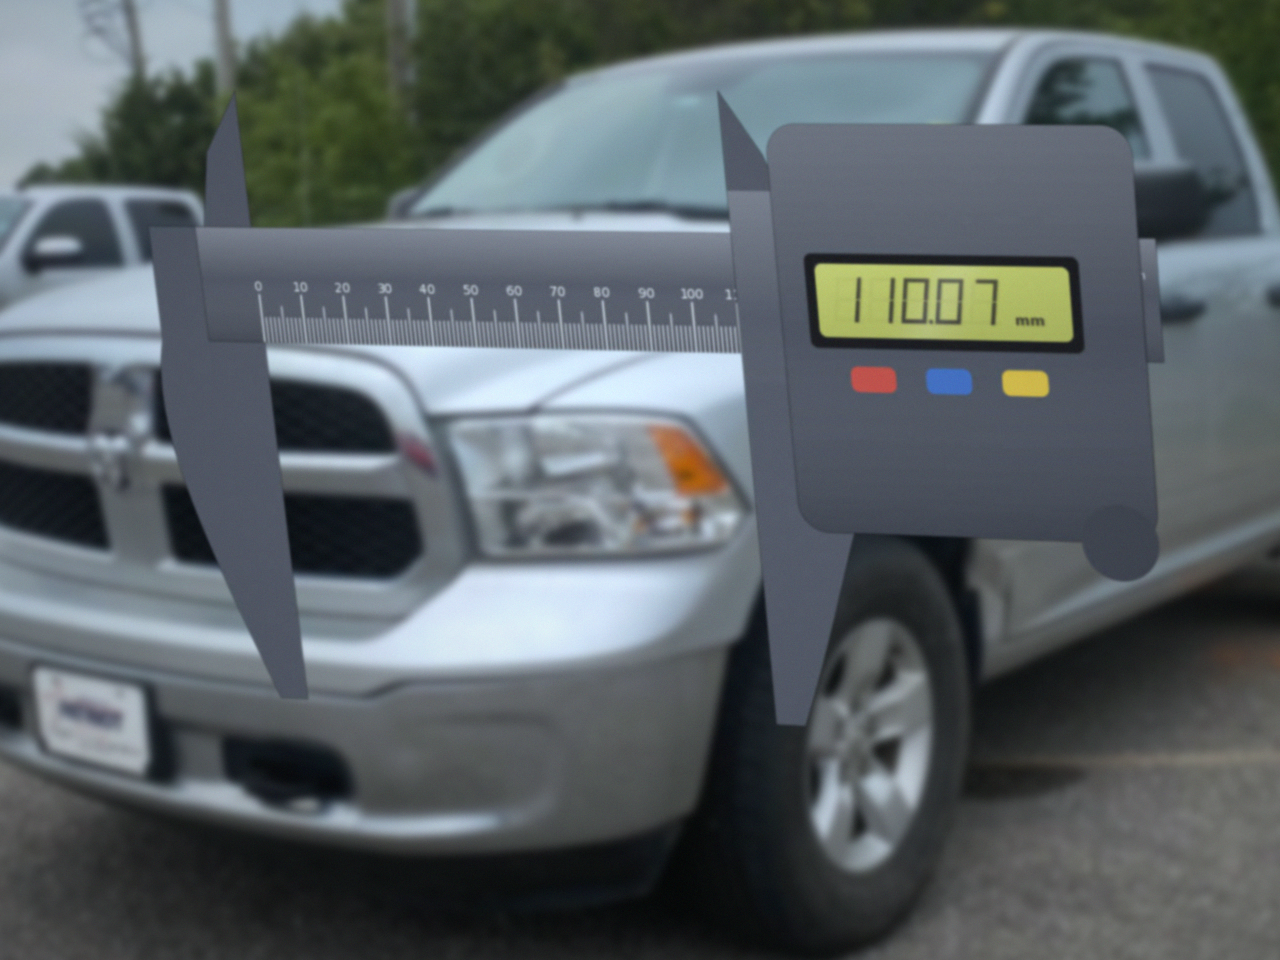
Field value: mm 110.07
